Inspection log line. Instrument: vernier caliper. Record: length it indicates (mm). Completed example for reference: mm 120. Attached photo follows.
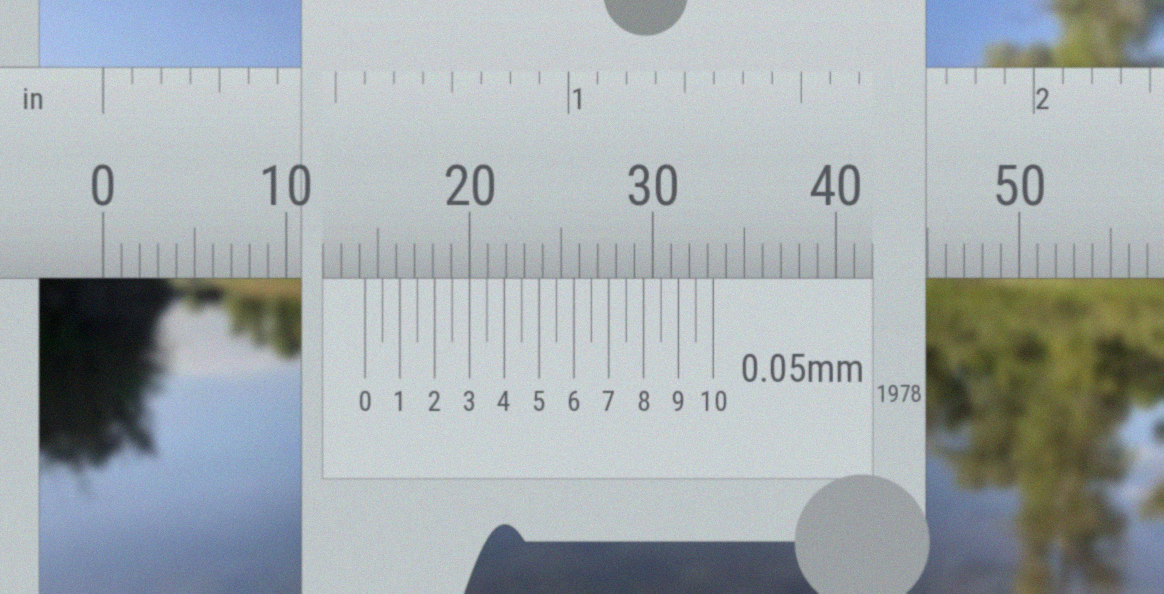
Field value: mm 14.3
